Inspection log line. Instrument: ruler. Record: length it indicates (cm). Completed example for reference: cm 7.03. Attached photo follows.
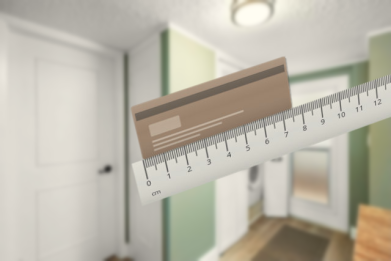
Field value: cm 7.5
